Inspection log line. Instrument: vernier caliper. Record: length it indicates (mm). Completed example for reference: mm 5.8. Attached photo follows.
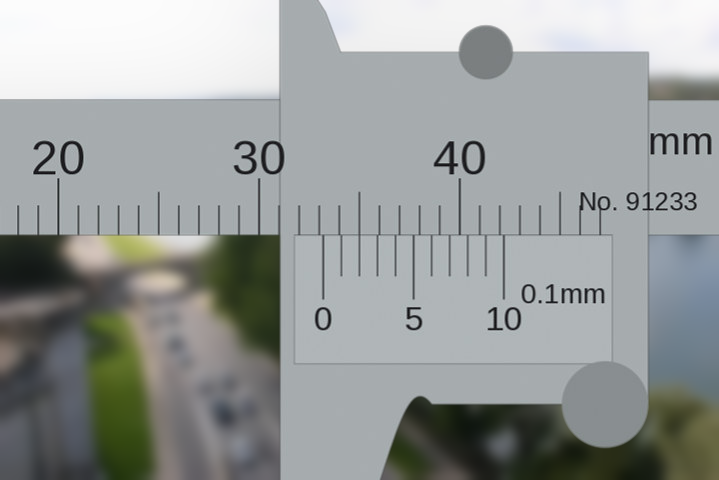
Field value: mm 33.2
